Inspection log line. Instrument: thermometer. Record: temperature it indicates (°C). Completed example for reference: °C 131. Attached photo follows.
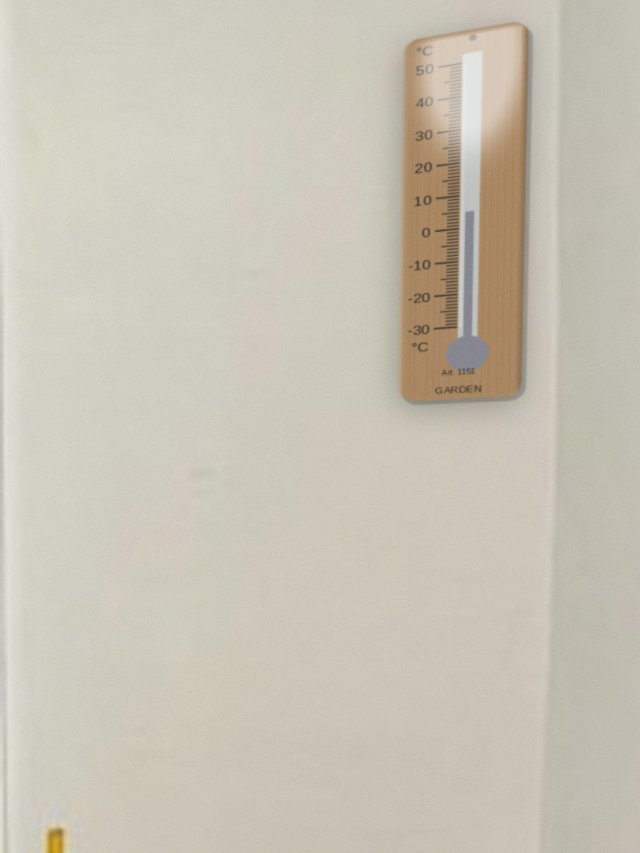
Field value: °C 5
